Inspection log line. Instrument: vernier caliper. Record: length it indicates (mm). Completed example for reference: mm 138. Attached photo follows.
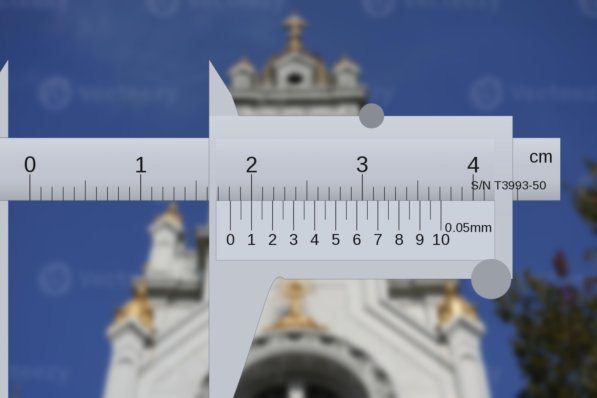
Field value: mm 18.1
